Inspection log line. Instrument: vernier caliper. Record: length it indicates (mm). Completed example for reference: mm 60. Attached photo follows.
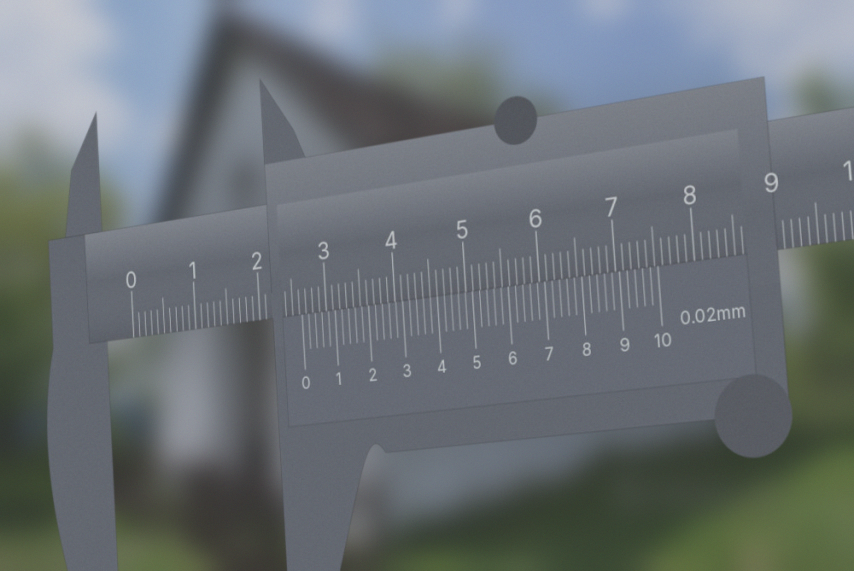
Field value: mm 26.4
